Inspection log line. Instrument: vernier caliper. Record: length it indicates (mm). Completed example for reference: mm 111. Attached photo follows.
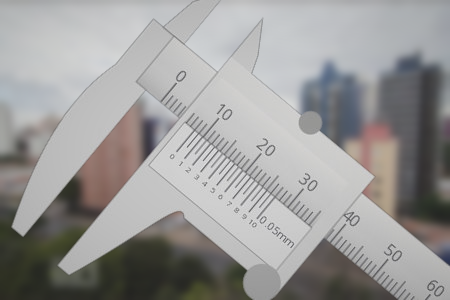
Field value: mm 8.0
